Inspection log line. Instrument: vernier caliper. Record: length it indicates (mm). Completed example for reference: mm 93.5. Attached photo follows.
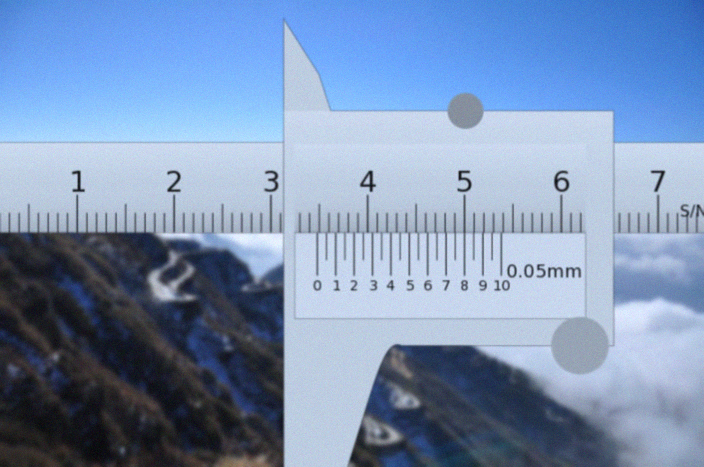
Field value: mm 34.8
